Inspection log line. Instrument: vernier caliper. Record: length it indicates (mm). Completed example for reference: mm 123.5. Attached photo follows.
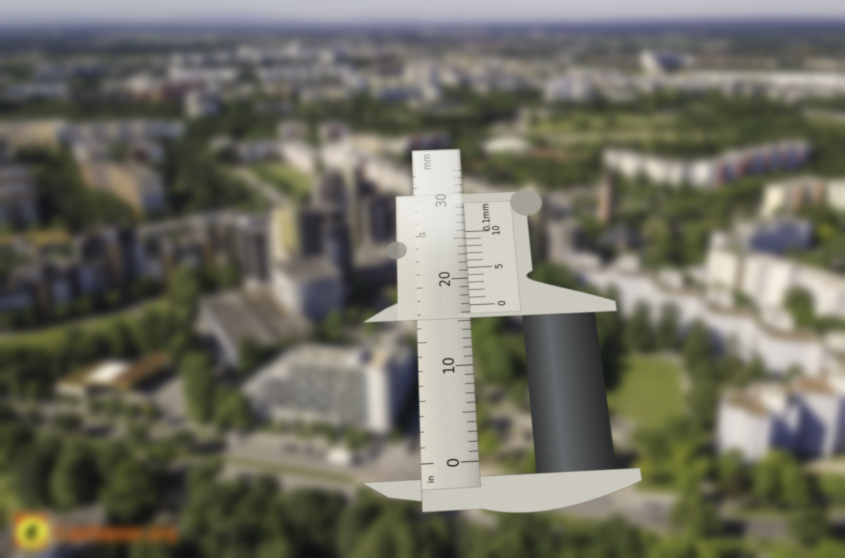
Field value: mm 16.8
